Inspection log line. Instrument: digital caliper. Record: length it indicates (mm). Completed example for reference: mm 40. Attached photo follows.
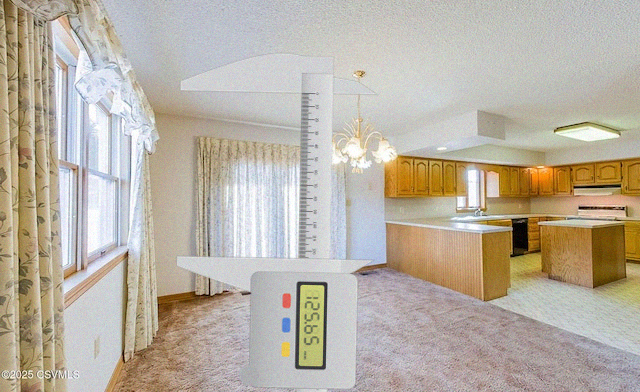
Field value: mm 125.65
